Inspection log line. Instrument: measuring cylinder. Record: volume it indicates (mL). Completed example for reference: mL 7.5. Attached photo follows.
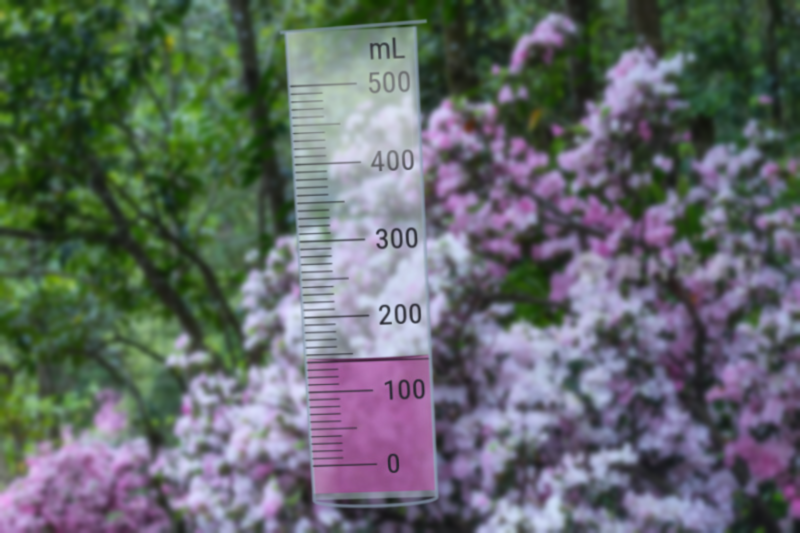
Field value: mL 140
